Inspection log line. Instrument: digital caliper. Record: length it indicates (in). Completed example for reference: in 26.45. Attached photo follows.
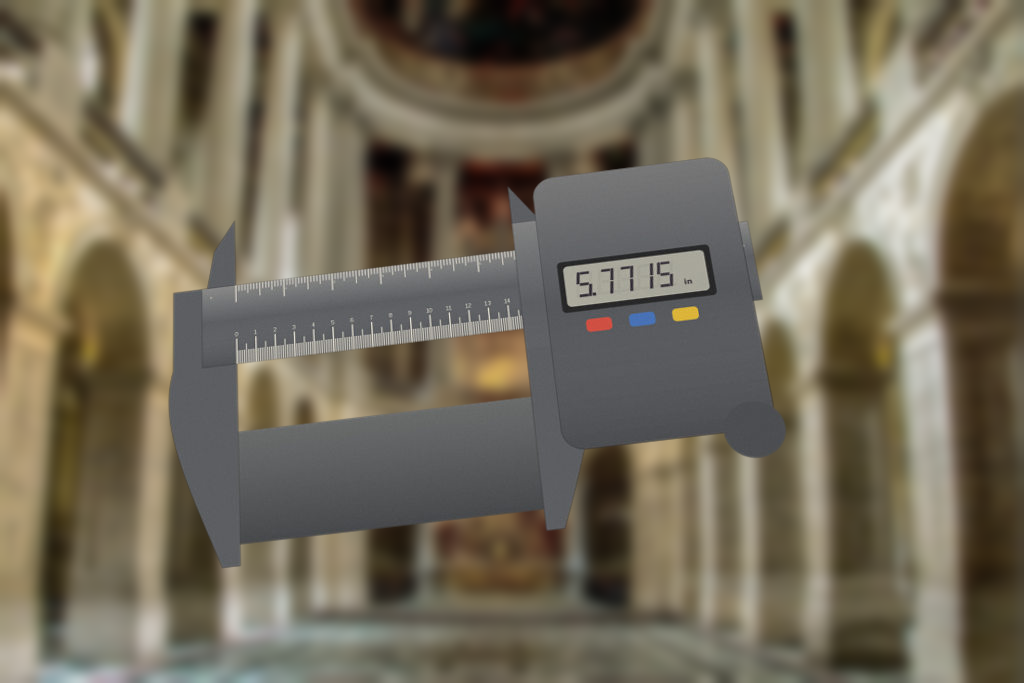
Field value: in 5.7715
